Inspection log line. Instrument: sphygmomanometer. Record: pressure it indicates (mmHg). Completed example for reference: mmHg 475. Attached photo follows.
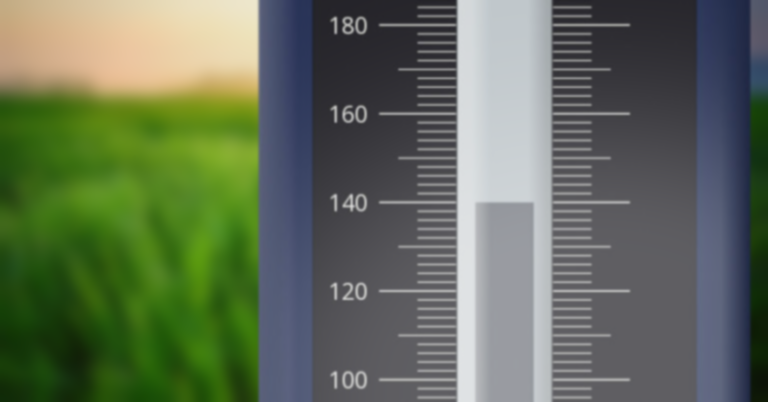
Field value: mmHg 140
